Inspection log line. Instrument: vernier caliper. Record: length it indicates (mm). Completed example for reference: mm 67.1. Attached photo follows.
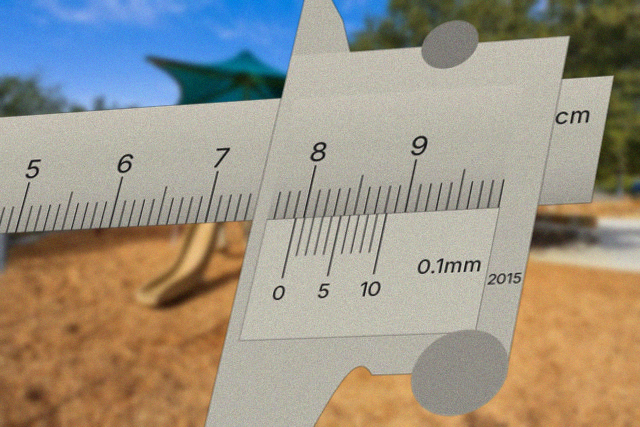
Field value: mm 79.2
